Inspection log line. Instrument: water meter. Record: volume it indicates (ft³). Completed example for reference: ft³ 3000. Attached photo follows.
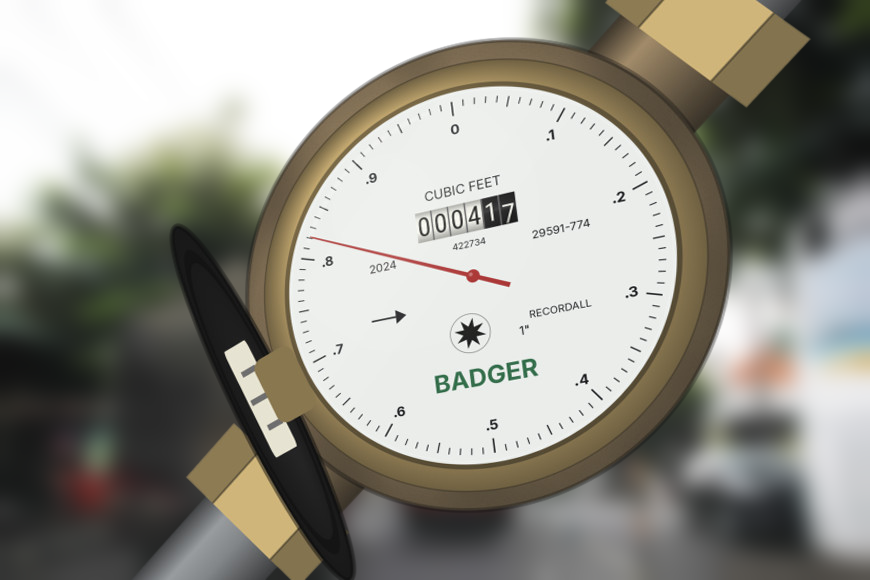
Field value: ft³ 416.82
